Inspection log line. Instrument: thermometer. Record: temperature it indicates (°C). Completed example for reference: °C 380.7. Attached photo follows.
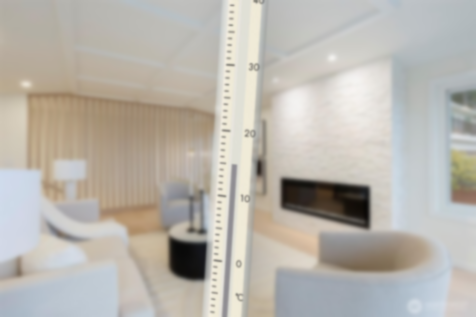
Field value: °C 15
